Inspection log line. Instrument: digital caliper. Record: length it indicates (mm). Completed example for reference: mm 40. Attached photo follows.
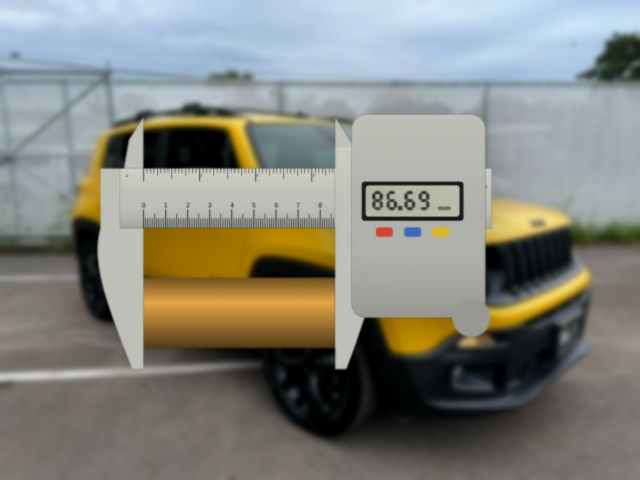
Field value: mm 86.69
